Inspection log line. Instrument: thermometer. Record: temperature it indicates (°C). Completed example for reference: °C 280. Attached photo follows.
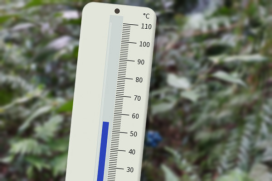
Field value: °C 55
